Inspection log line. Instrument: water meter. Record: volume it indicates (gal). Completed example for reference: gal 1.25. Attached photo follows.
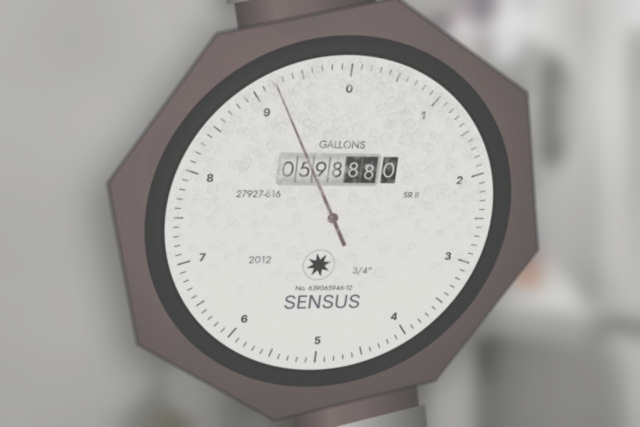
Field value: gal 598879.2
